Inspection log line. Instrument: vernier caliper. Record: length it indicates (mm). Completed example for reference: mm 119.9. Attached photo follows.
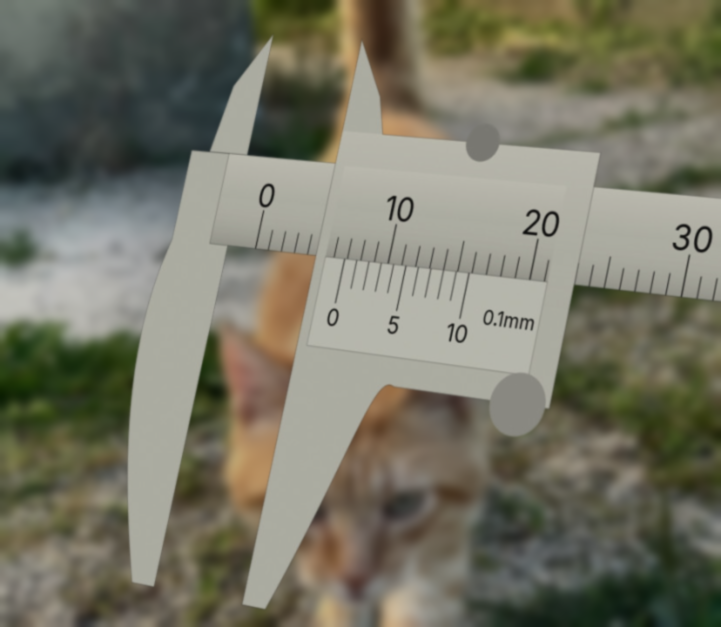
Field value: mm 6.8
